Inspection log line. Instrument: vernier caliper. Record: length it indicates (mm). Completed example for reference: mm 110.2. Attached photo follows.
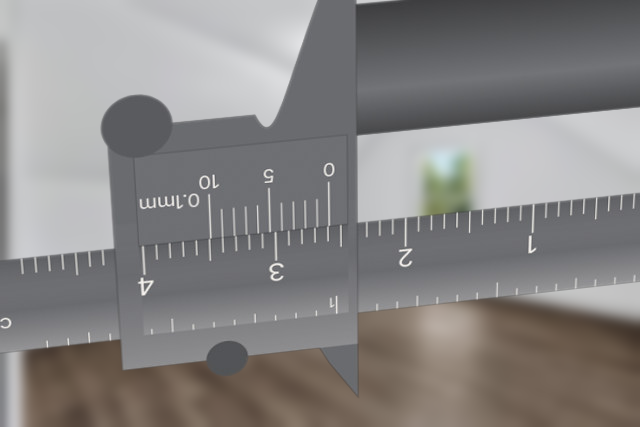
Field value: mm 25.9
